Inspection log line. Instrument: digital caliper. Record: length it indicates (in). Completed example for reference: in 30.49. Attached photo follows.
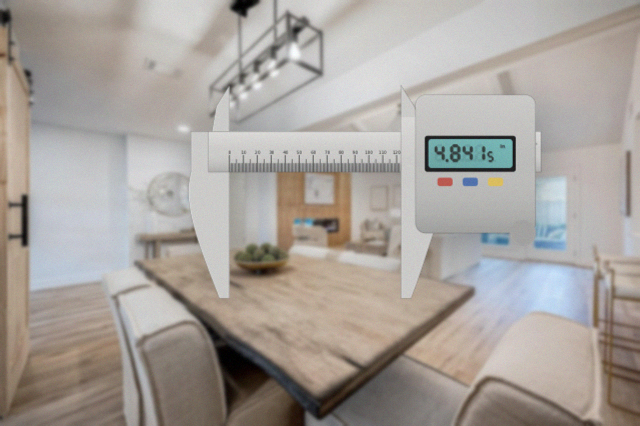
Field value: in 4.8415
